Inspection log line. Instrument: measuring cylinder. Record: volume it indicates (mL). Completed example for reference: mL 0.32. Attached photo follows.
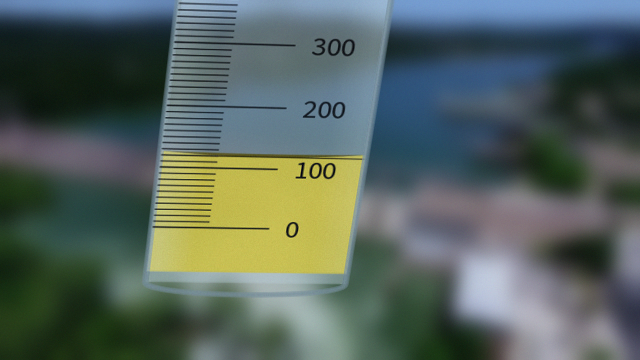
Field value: mL 120
